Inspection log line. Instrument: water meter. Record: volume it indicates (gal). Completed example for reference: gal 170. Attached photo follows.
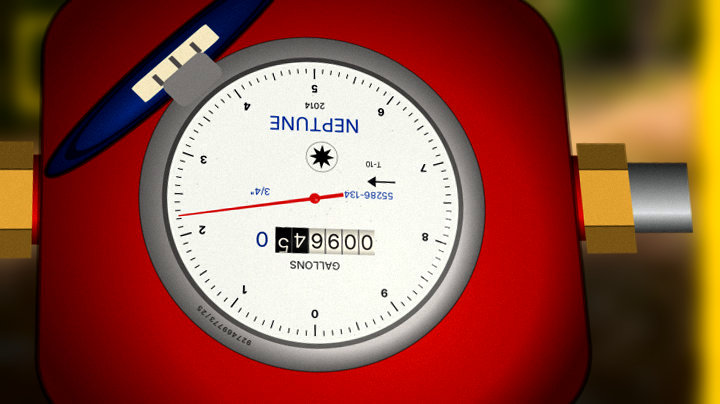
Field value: gal 96452.2
